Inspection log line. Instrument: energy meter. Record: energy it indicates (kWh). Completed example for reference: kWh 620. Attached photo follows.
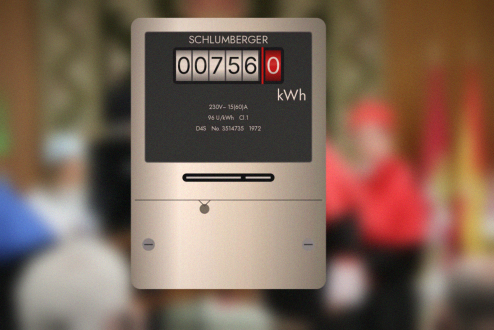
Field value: kWh 756.0
